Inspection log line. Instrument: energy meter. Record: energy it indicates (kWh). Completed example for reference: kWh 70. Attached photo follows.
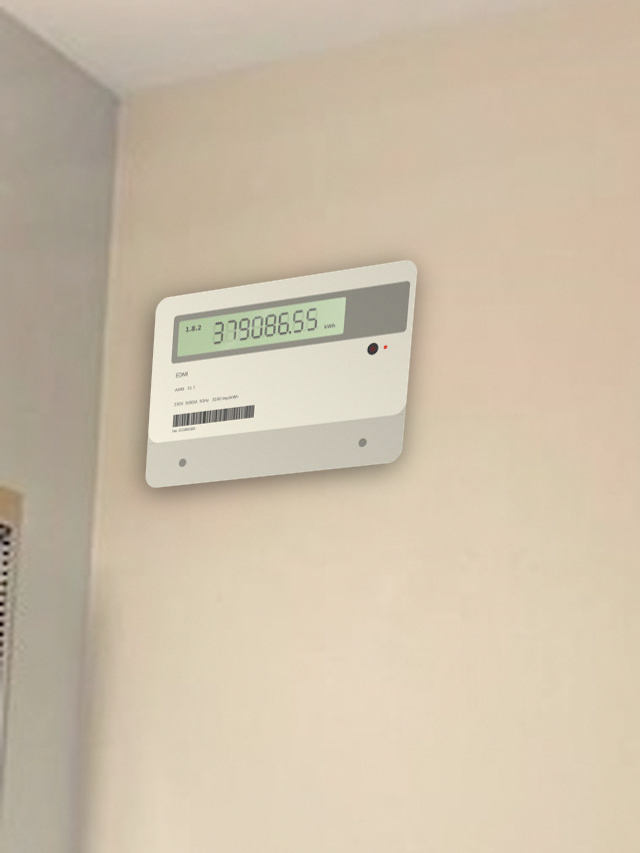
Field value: kWh 379086.55
